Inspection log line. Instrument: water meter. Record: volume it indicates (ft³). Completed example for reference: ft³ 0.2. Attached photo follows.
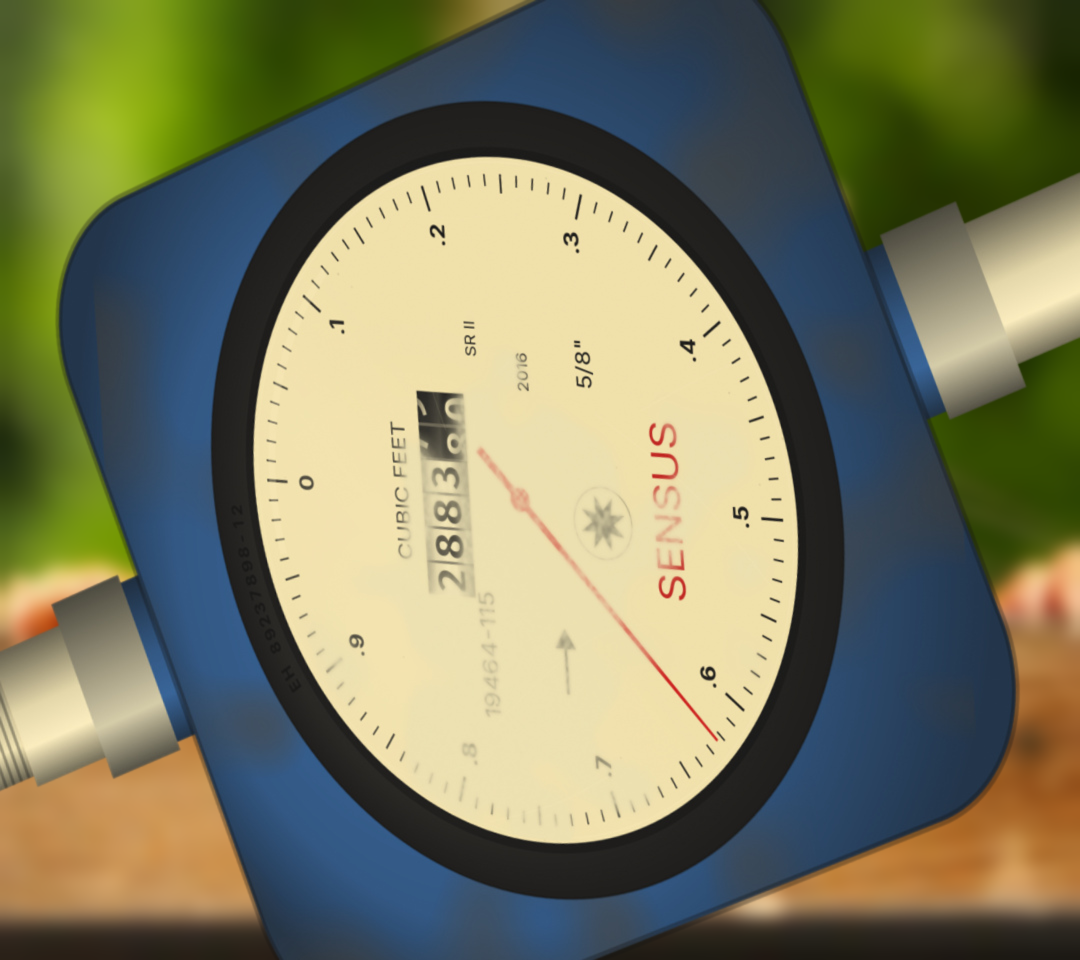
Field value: ft³ 288379.62
